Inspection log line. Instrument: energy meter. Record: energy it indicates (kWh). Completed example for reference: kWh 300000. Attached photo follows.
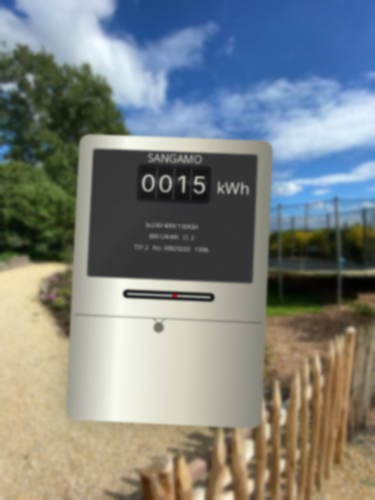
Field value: kWh 15
